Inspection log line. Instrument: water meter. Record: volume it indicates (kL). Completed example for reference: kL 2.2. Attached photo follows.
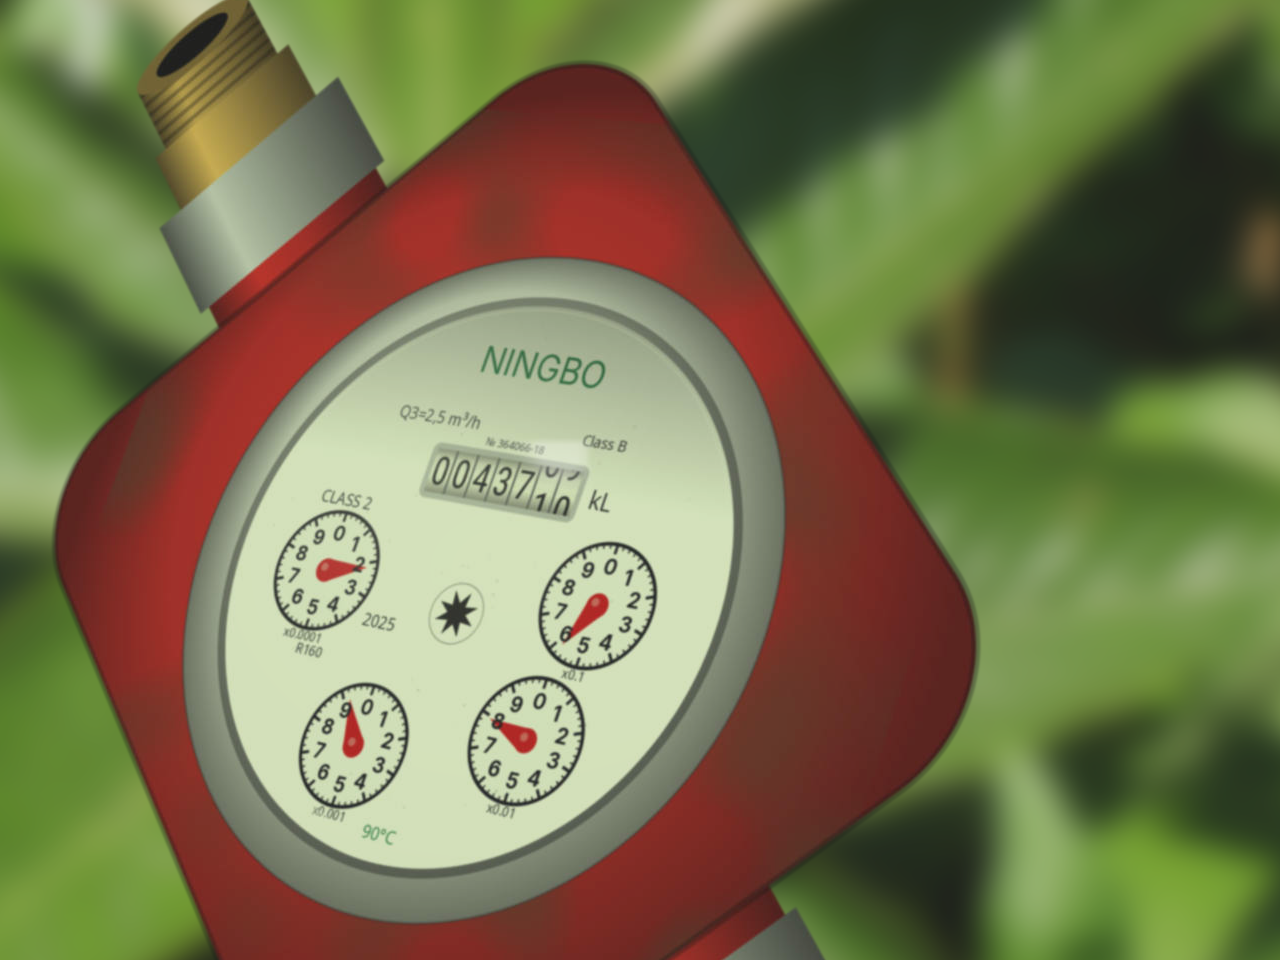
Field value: kL 43709.5792
